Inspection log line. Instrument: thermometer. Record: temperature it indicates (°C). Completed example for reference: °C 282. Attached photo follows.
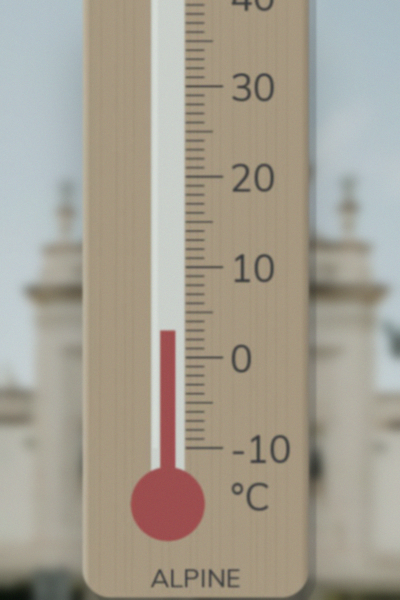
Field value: °C 3
